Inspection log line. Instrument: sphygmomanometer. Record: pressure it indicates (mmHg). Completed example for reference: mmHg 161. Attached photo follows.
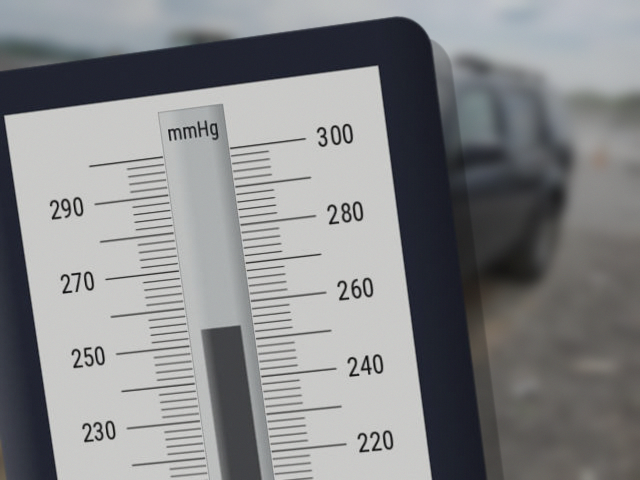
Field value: mmHg 254
